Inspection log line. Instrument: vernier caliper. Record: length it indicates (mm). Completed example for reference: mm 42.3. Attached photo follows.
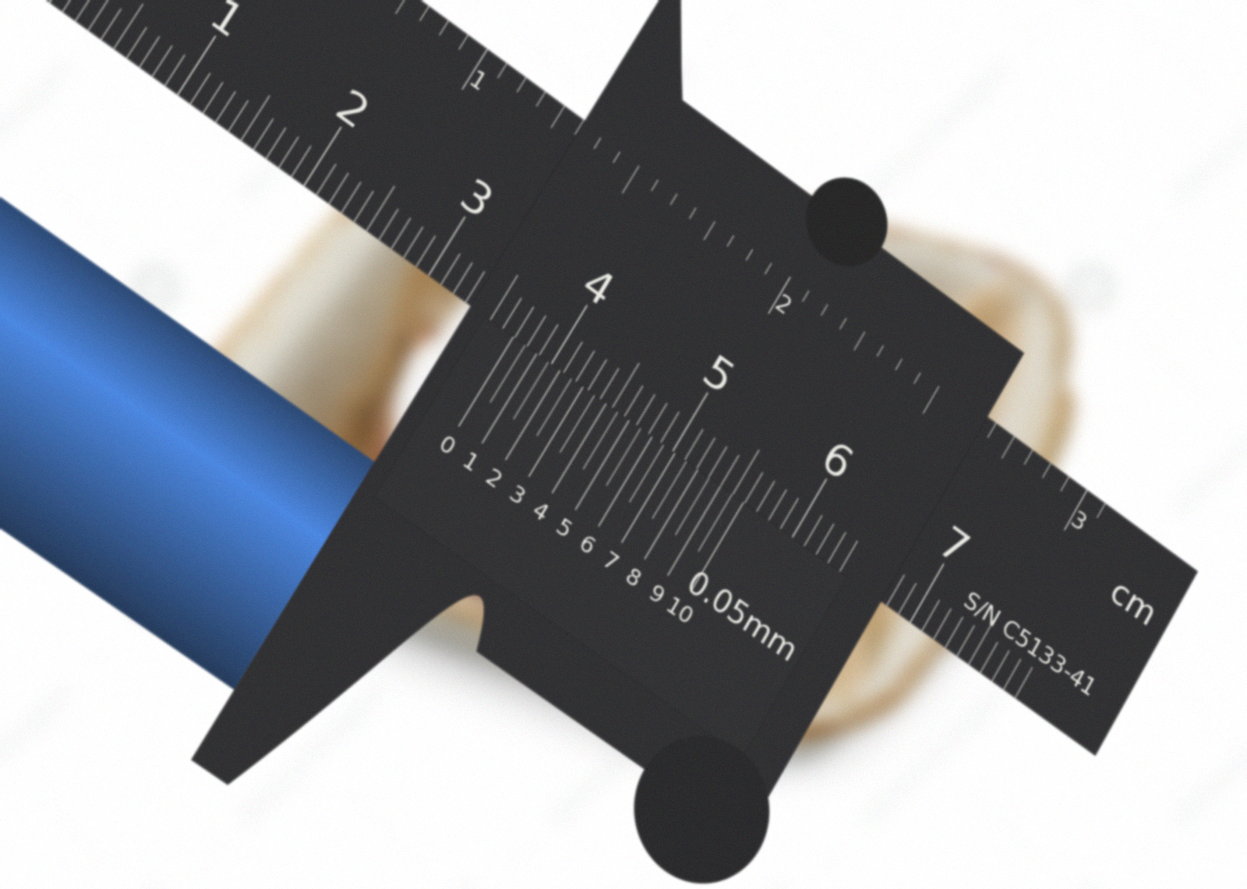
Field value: mm 36.9
